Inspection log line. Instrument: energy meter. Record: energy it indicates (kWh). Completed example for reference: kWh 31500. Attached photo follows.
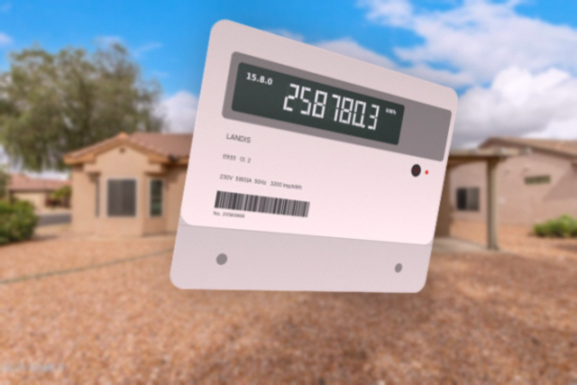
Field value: kWh 258780.3
